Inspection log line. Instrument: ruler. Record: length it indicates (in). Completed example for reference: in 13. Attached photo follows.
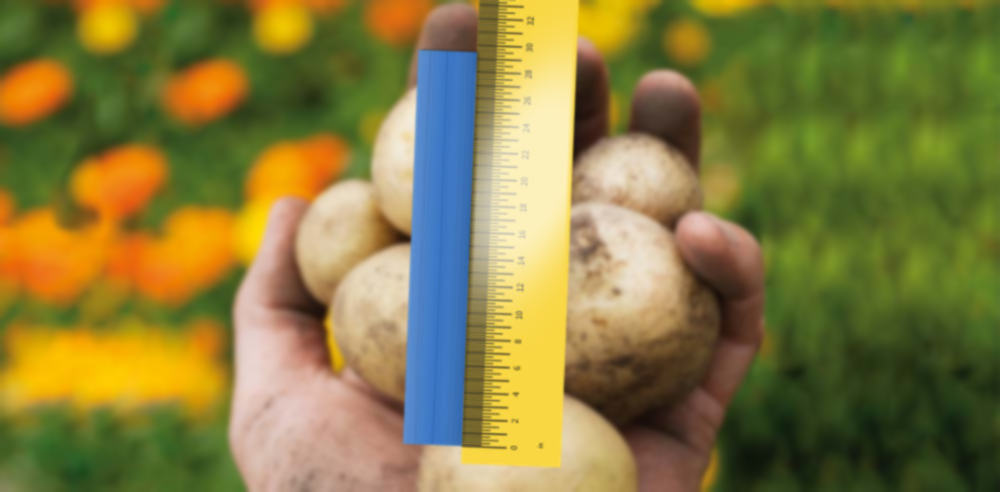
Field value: in 29.5
